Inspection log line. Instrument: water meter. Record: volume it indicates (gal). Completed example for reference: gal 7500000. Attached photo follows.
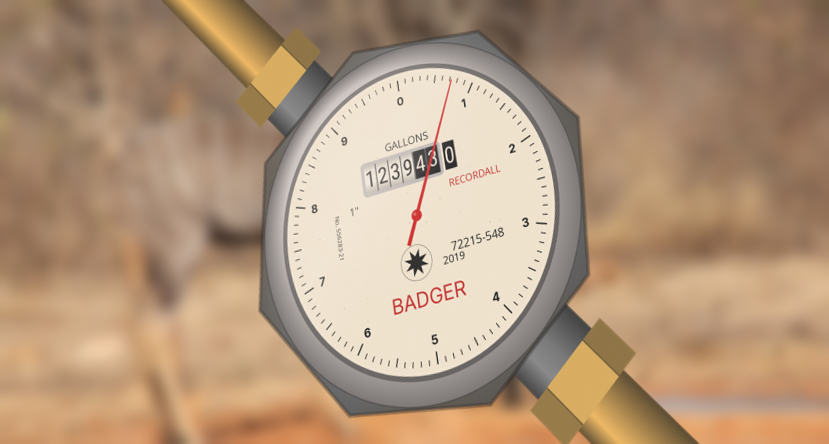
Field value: gal 1239430.7
